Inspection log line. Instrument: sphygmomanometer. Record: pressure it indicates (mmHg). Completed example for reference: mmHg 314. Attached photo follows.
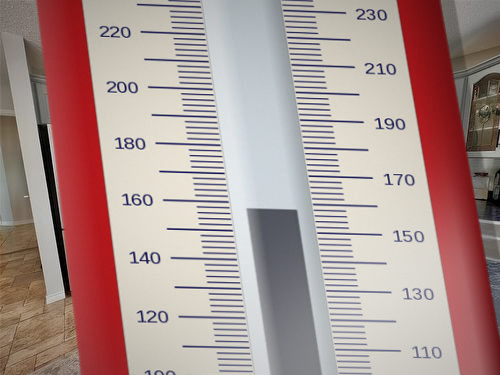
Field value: mmHg 158
